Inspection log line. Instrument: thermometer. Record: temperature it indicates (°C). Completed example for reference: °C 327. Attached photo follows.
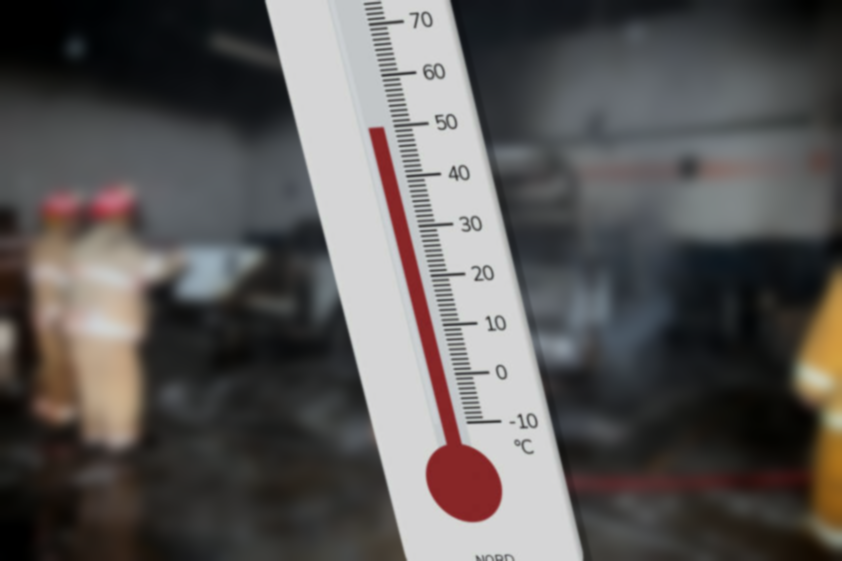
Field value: °C 50
